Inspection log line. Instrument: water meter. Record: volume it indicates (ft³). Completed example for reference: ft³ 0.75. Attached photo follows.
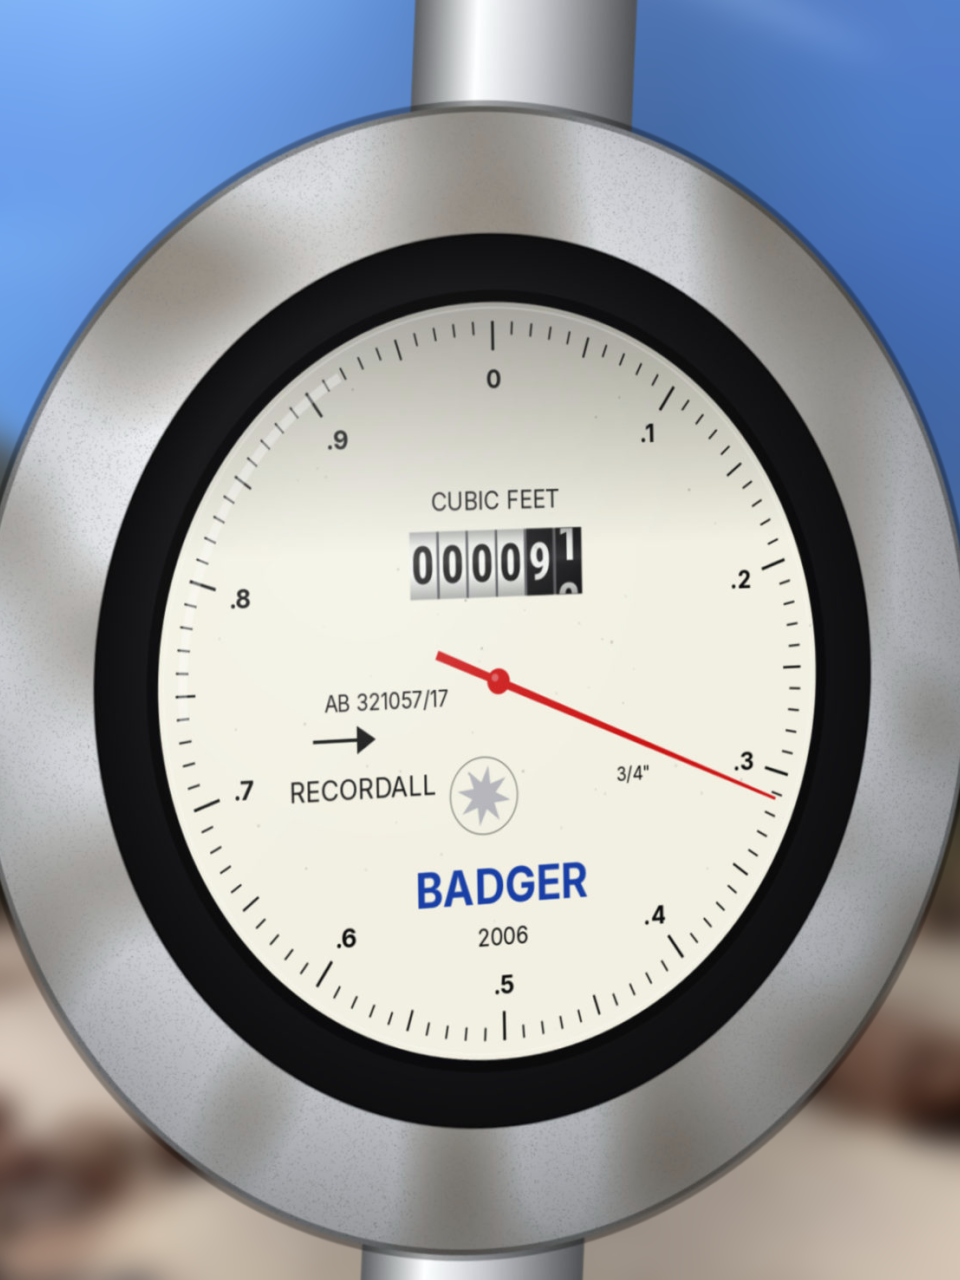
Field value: ft³ 91.31
